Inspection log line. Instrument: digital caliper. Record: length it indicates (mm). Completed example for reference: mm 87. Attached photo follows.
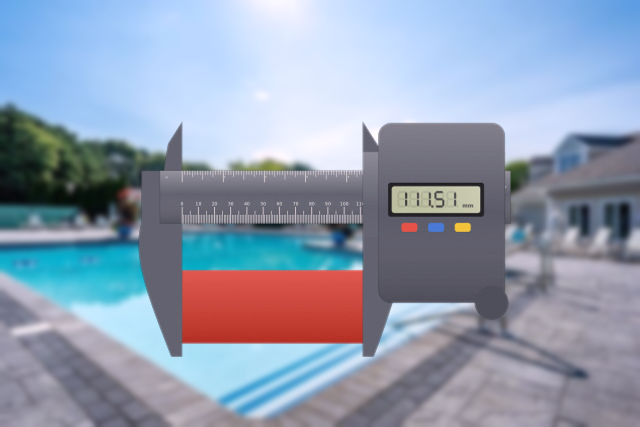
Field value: mm 111.51
